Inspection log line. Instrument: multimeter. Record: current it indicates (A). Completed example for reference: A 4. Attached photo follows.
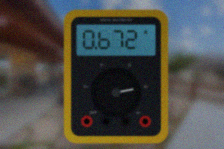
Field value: A 0.672
